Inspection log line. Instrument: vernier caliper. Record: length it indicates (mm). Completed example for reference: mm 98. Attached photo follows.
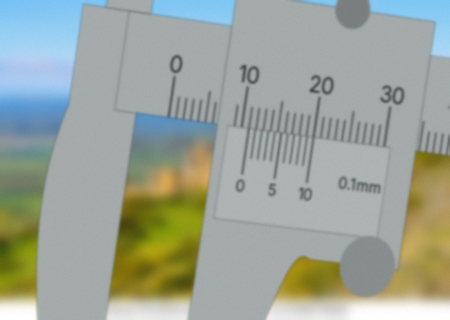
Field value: mm 11.0
